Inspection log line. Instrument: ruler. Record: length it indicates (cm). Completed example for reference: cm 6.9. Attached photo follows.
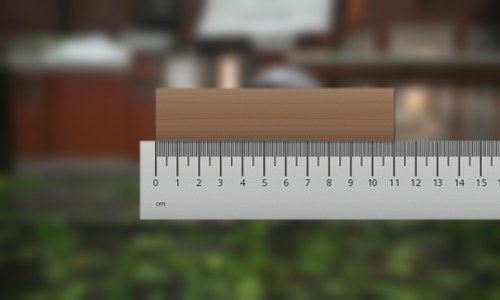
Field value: cm 11
